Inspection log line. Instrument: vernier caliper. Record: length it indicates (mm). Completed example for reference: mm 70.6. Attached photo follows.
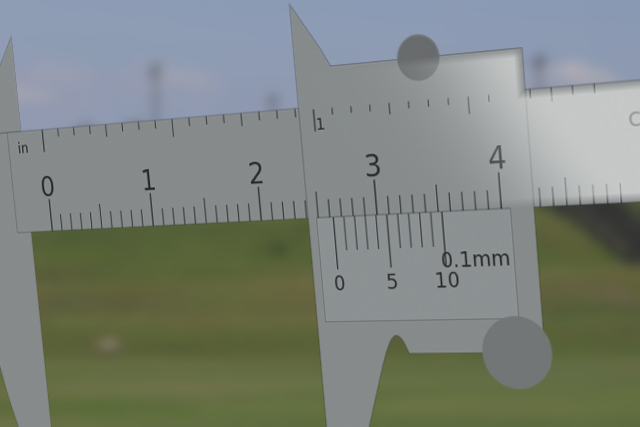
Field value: mm 26.3
